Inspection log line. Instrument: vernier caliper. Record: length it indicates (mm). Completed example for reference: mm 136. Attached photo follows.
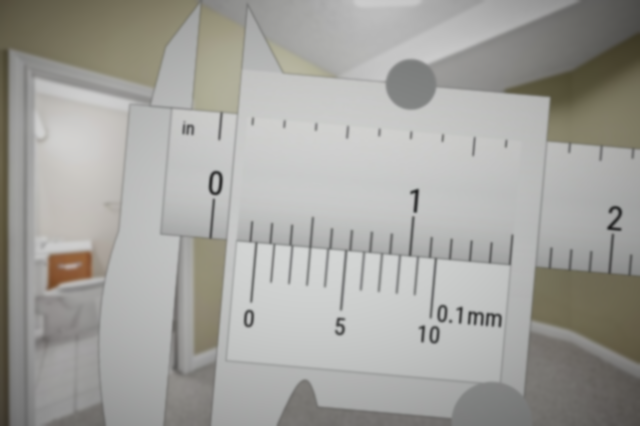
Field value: mm 2.3
